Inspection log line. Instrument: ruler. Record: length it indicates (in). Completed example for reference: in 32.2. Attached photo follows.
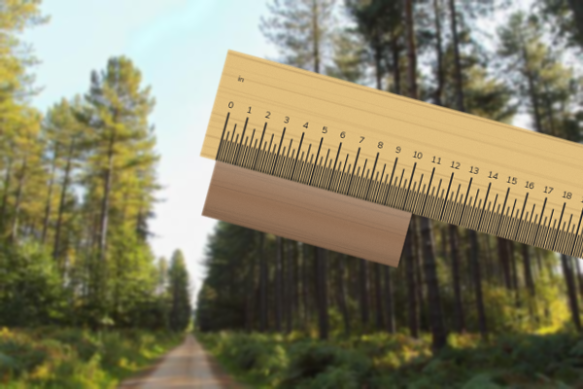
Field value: in 10.5
